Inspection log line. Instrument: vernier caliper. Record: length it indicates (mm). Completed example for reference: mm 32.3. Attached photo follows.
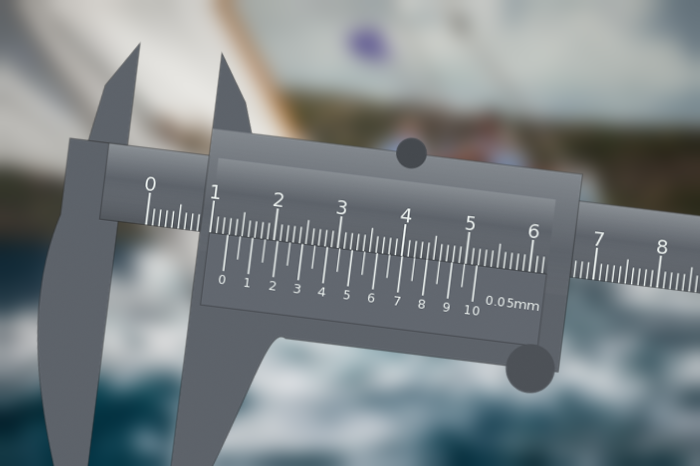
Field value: mm 12.8
